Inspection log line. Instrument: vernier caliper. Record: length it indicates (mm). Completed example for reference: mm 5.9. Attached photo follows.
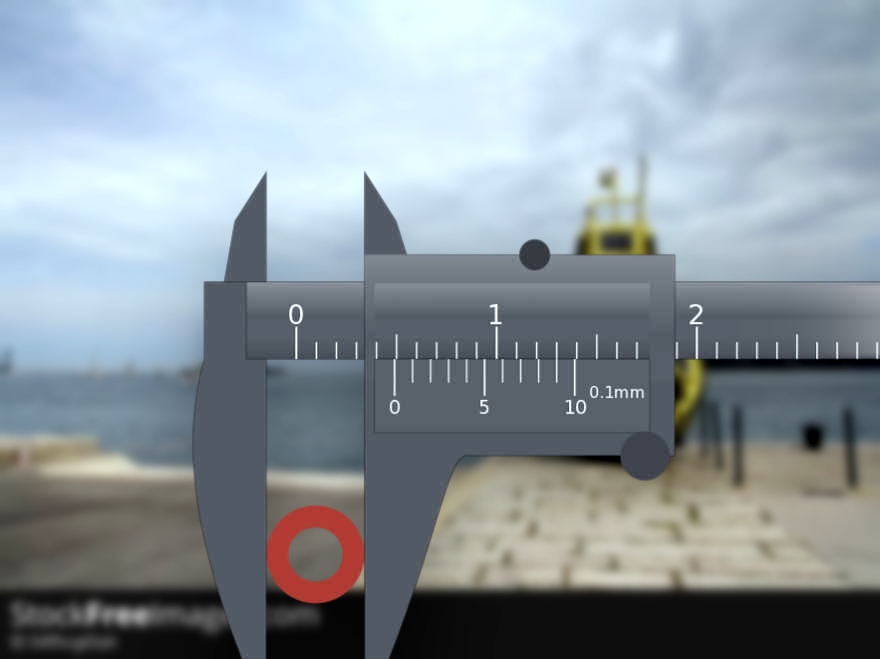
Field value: mm 4.9
